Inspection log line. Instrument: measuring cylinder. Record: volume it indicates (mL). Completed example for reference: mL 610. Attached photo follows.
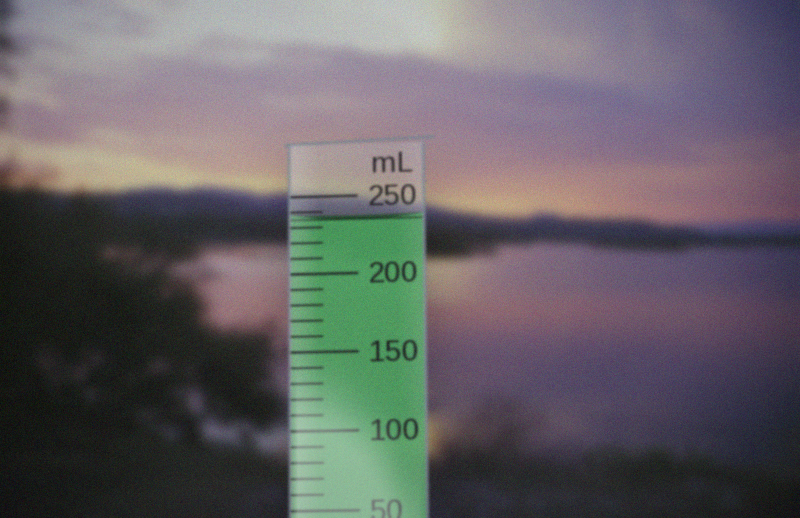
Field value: mL 235
